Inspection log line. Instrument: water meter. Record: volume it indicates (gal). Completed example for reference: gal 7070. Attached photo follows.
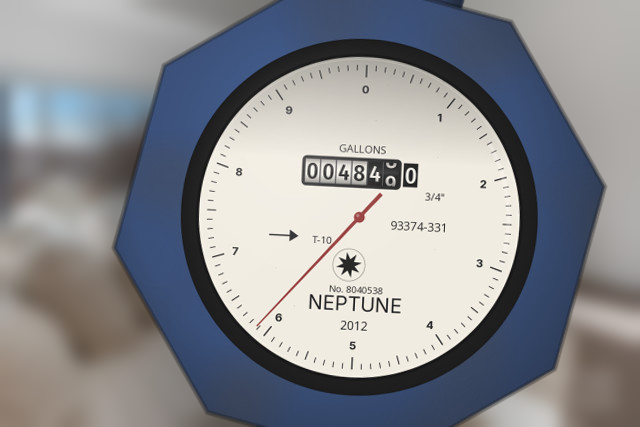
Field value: gal 48486.1
